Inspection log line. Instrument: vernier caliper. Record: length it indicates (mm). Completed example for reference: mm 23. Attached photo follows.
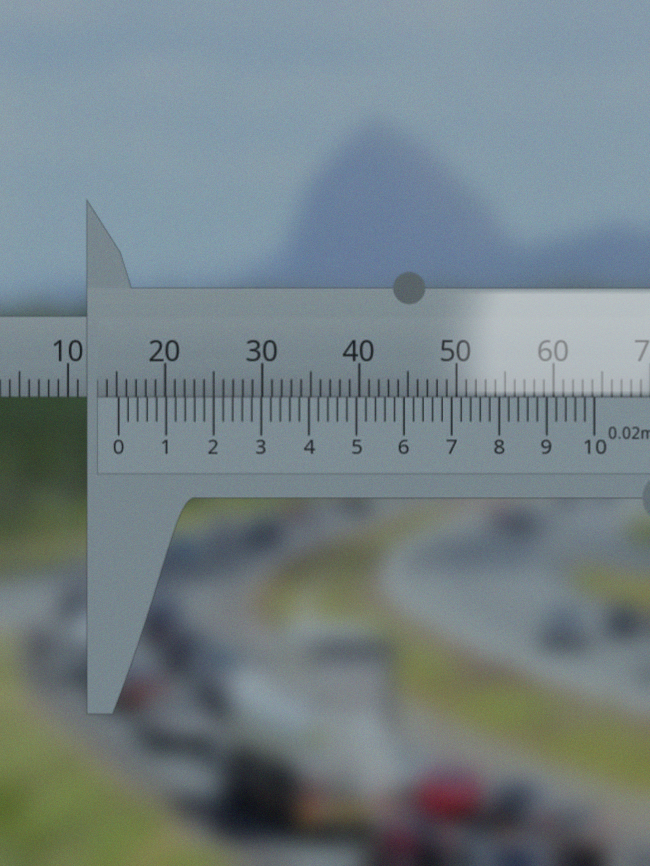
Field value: mm 15.2
